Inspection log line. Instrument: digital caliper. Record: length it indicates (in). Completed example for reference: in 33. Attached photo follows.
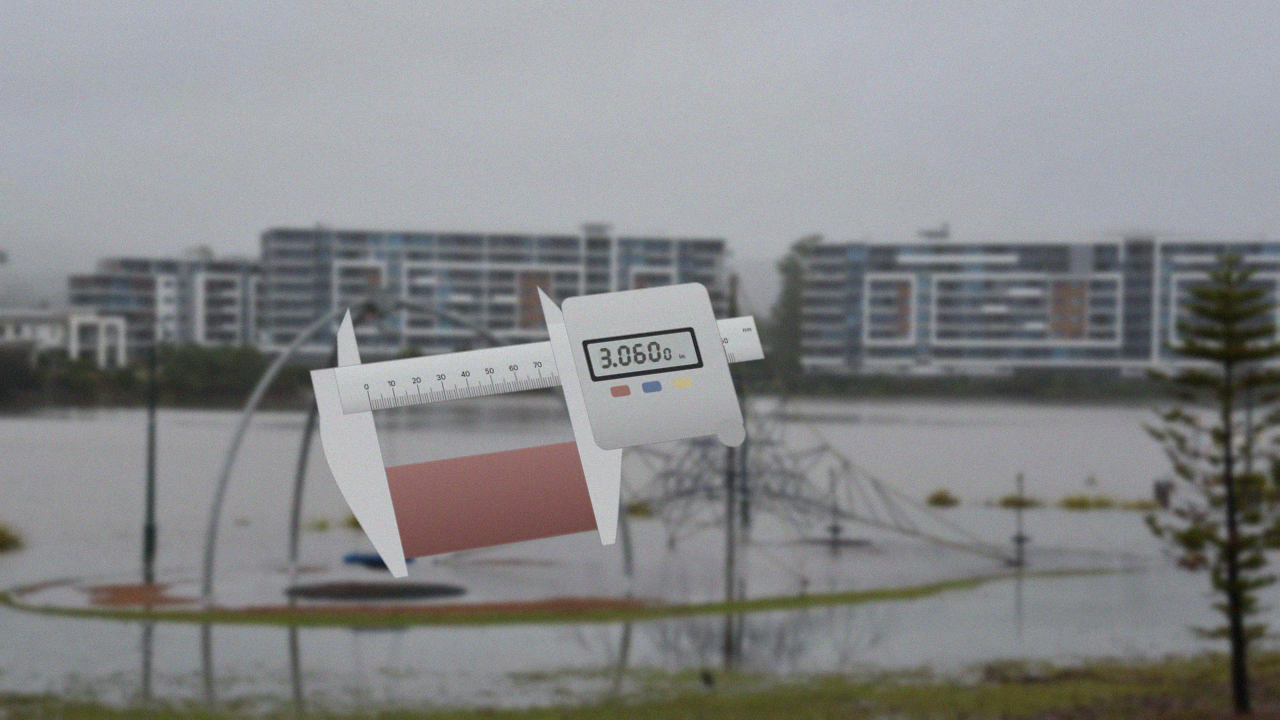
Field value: in 3.0600
